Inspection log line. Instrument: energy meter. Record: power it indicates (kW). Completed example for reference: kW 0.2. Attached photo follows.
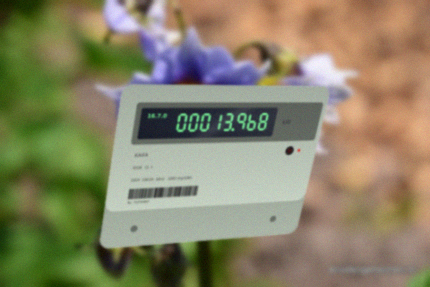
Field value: kW 13.968
